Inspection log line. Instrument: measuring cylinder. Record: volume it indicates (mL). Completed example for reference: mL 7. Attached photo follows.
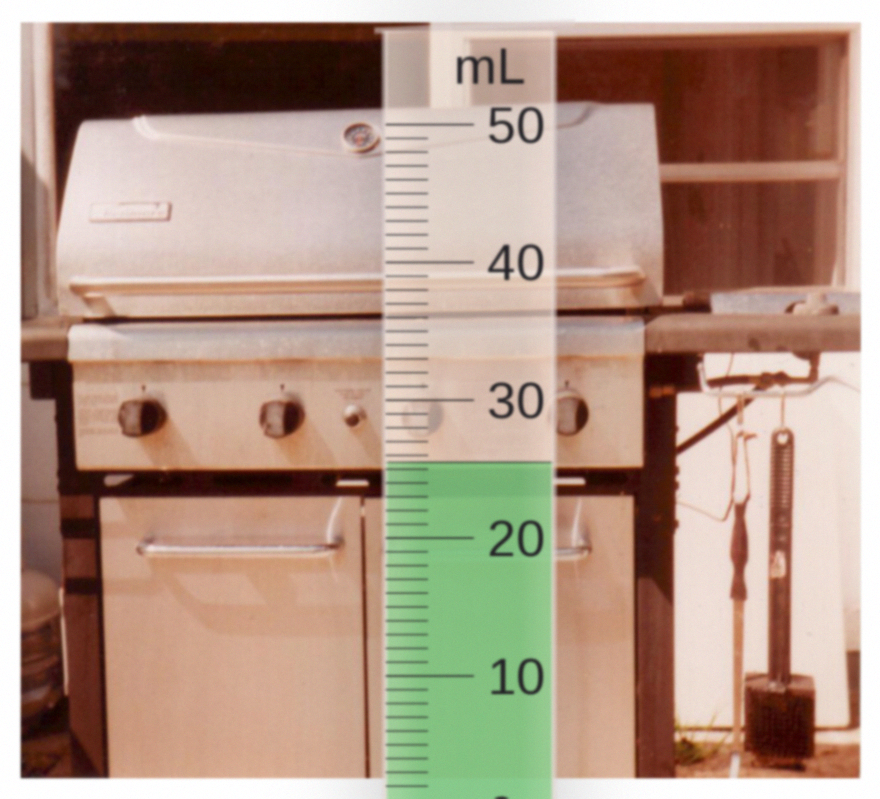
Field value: mL 25.5
